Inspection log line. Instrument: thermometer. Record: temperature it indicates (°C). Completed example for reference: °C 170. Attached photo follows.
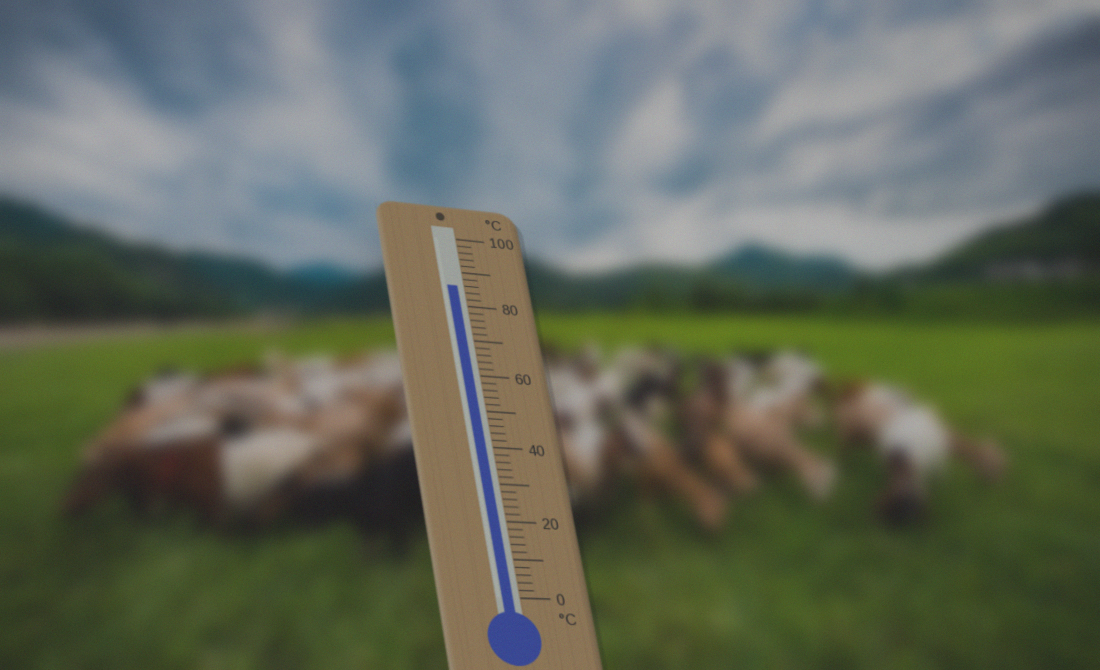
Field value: °C 86
